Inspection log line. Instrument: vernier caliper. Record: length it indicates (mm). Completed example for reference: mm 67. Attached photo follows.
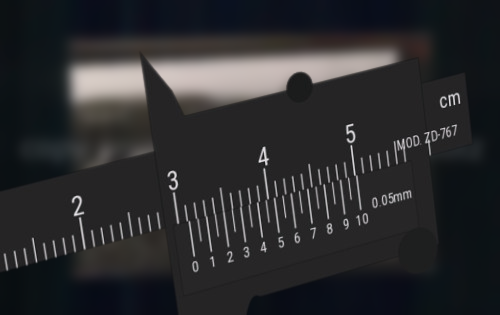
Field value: mm 31.2
